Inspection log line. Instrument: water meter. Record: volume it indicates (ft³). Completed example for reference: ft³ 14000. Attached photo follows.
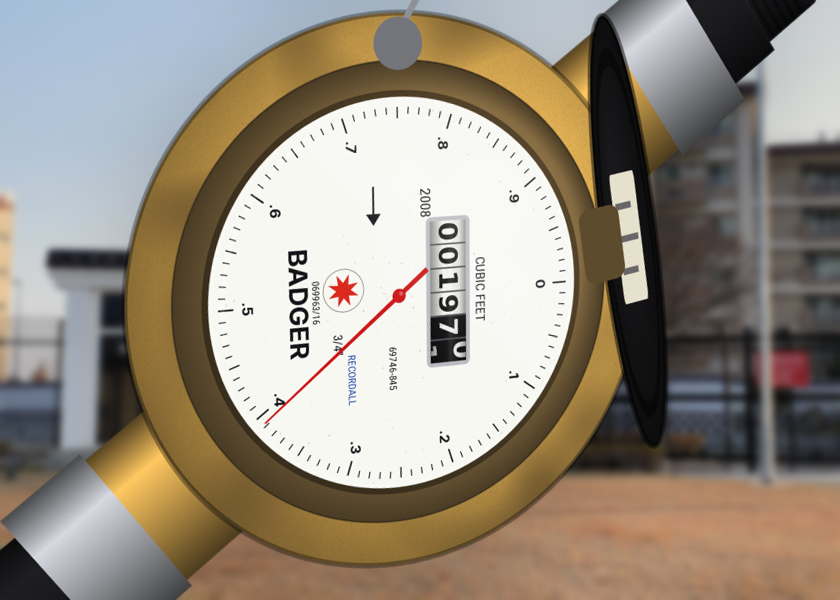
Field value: ft³ 1970.39
